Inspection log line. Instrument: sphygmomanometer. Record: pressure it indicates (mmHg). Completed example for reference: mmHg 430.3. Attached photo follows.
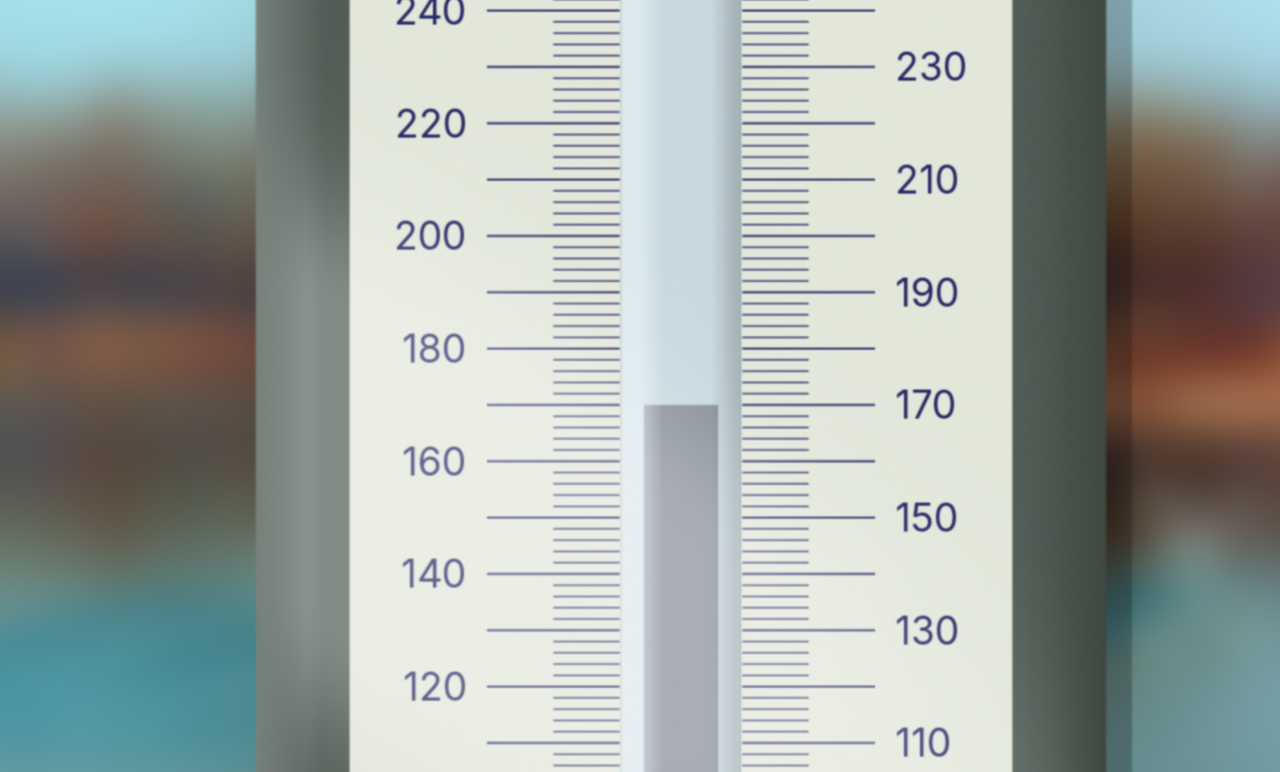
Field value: mmHg 170
